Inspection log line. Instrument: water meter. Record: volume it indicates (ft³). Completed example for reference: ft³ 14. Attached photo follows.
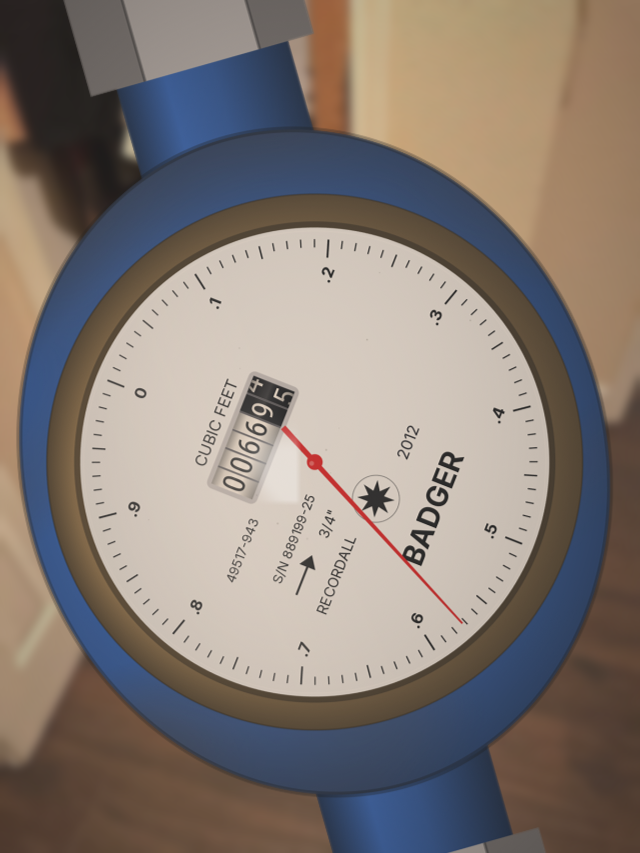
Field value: ft³ 6694.57
